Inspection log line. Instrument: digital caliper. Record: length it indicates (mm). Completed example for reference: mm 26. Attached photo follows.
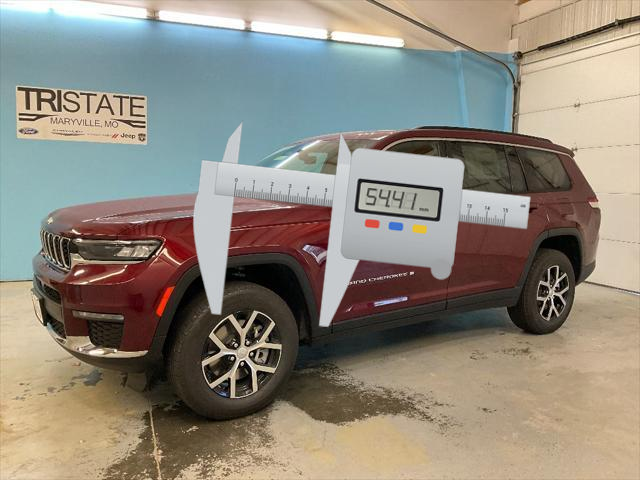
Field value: mm 54.41
